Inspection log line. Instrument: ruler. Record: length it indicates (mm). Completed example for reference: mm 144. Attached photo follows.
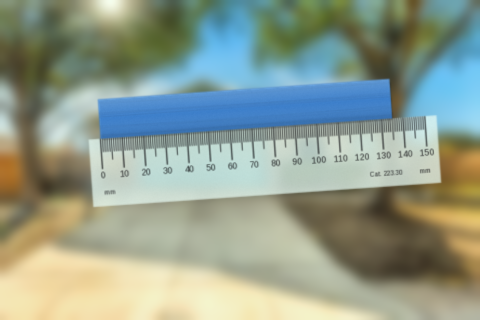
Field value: mm 135
